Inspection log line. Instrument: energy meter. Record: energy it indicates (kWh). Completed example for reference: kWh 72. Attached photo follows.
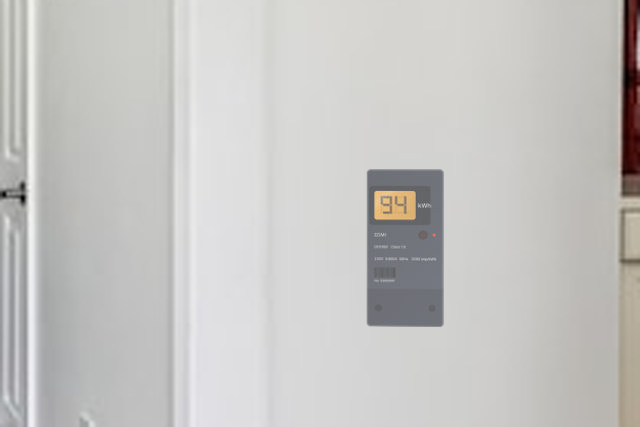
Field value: kWh 94
